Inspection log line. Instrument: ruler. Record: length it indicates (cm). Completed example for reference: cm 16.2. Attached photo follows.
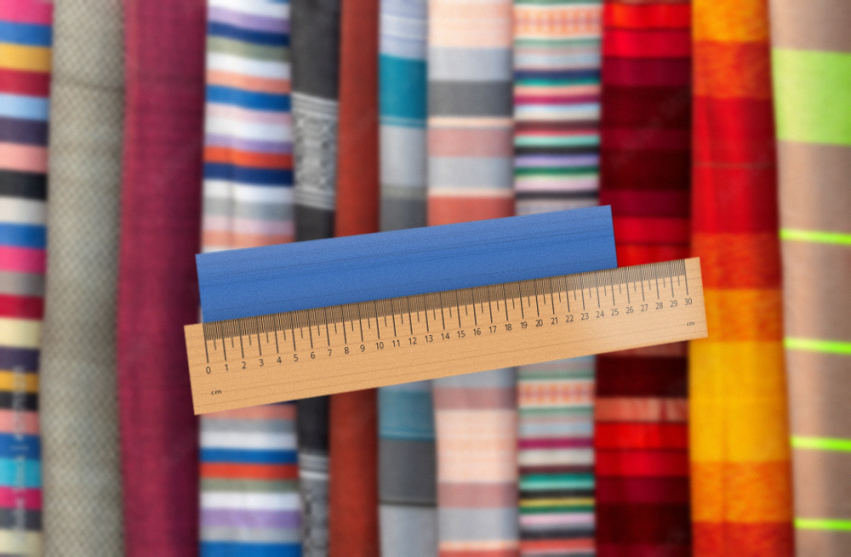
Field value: cm 25.5
